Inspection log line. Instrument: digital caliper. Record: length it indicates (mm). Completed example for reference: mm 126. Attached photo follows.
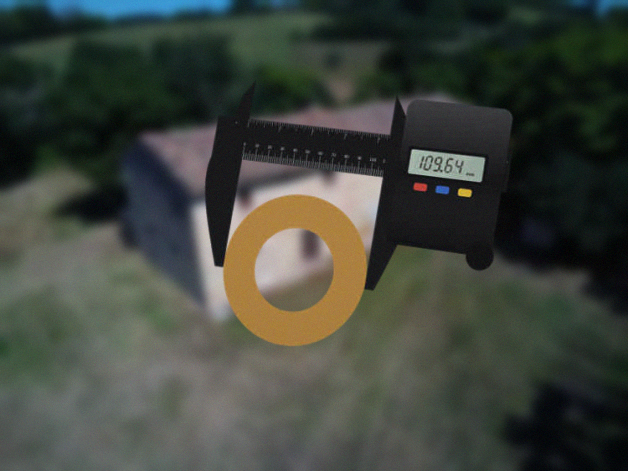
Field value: mm 109.64
